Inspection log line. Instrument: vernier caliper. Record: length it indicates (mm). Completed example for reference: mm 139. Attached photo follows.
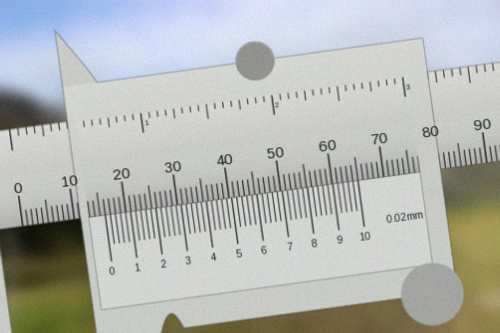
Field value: mm 16.0
